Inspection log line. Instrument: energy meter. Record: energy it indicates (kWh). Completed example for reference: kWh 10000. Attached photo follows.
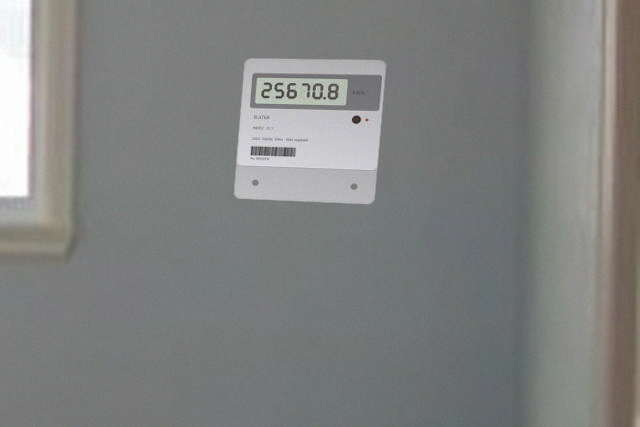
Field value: kWh 25670.8
